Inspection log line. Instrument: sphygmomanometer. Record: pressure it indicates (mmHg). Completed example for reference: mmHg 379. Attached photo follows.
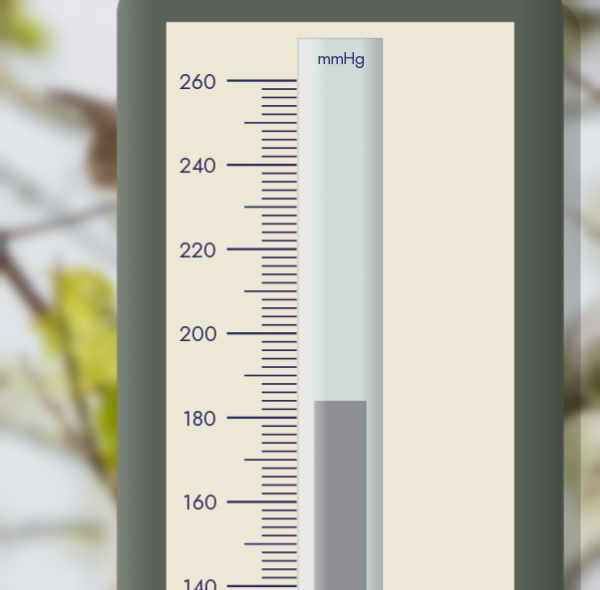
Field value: mmHg 184
